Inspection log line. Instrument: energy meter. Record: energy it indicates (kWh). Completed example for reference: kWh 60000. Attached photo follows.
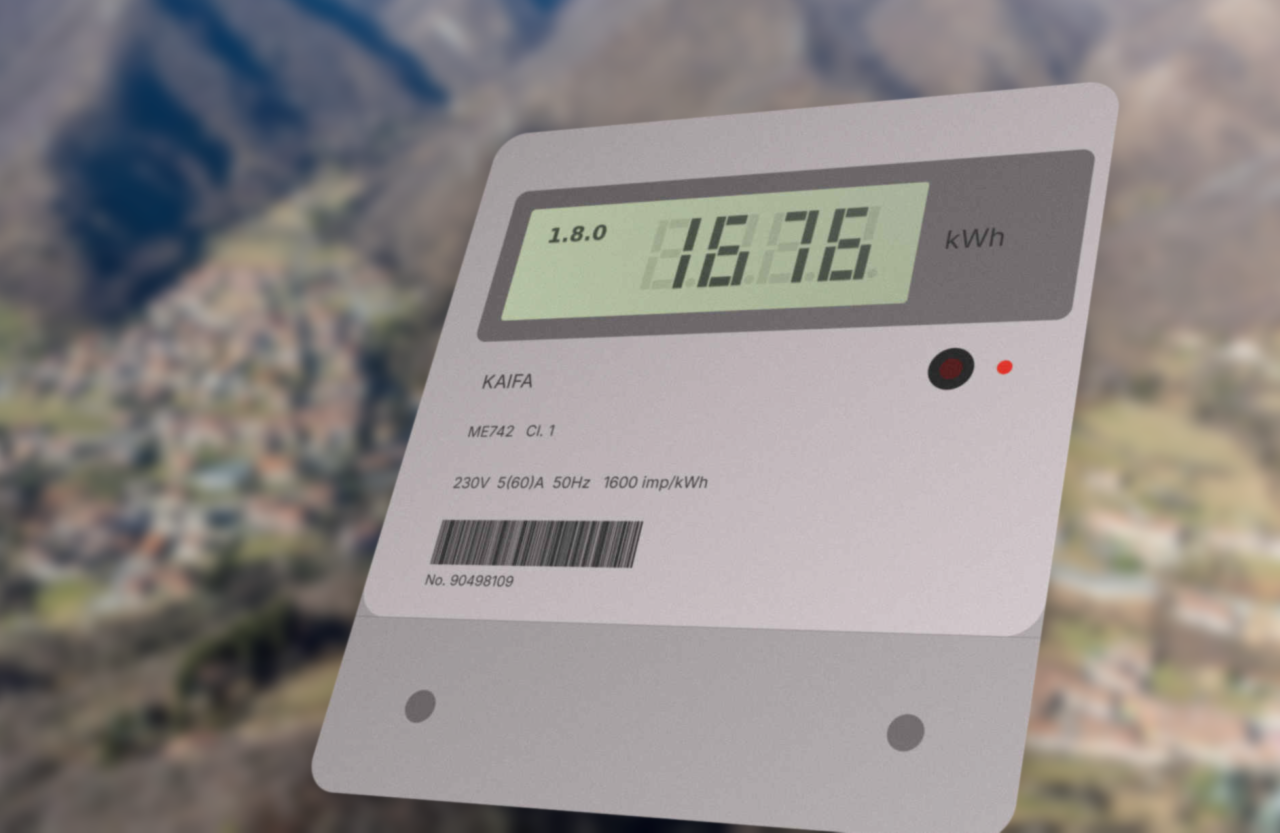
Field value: kWh 1676
